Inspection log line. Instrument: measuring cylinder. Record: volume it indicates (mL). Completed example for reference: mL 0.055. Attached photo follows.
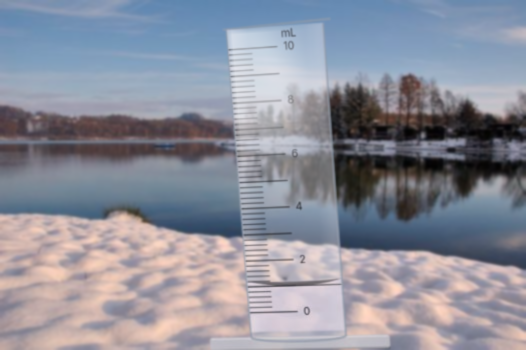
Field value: mL 1
